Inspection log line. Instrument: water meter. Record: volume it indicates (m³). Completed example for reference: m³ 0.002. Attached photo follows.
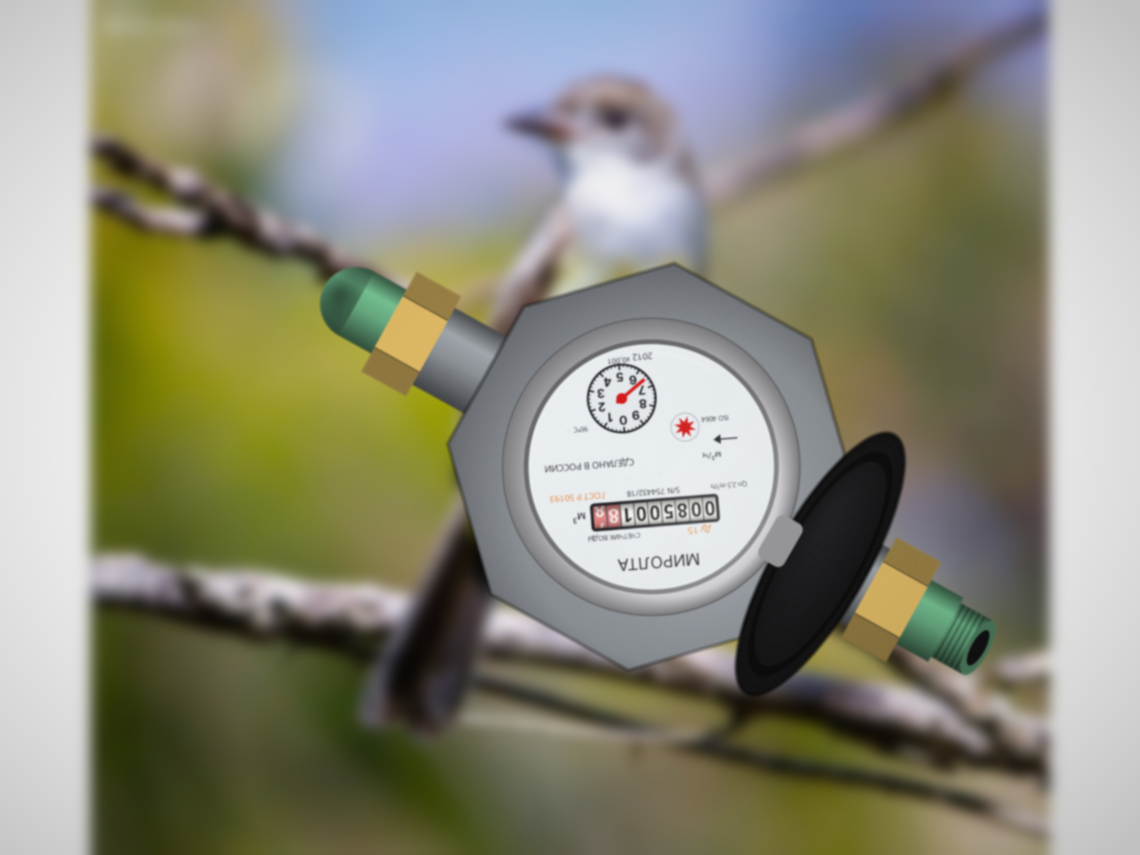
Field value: m³ 85001.876
